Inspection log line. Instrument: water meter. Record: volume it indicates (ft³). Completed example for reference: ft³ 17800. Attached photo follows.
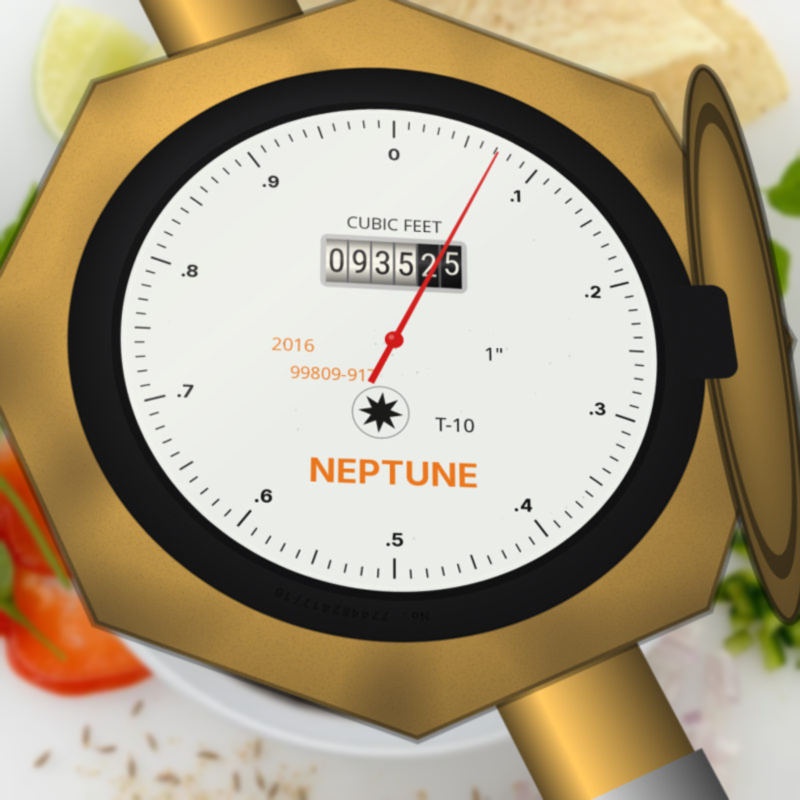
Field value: ft³ 93525.07
